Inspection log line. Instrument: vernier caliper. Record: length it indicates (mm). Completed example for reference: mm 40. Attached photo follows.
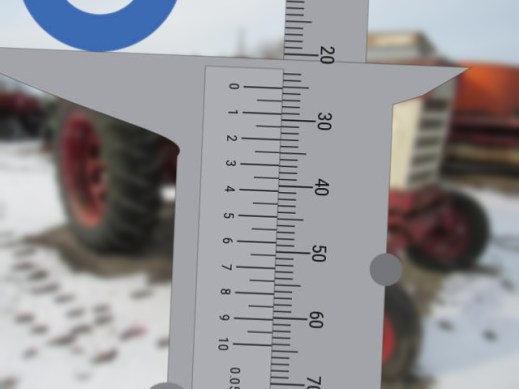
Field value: mm 25.2
